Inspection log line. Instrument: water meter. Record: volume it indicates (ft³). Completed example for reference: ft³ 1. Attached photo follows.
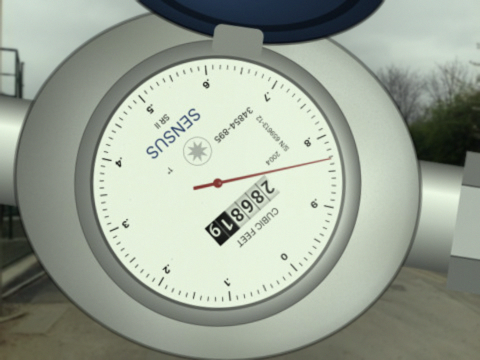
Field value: ft³ 286818.83
